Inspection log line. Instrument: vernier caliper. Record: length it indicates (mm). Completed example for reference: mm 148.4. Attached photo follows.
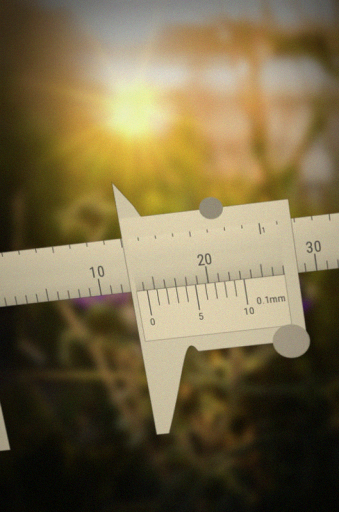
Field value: mm 14.3
